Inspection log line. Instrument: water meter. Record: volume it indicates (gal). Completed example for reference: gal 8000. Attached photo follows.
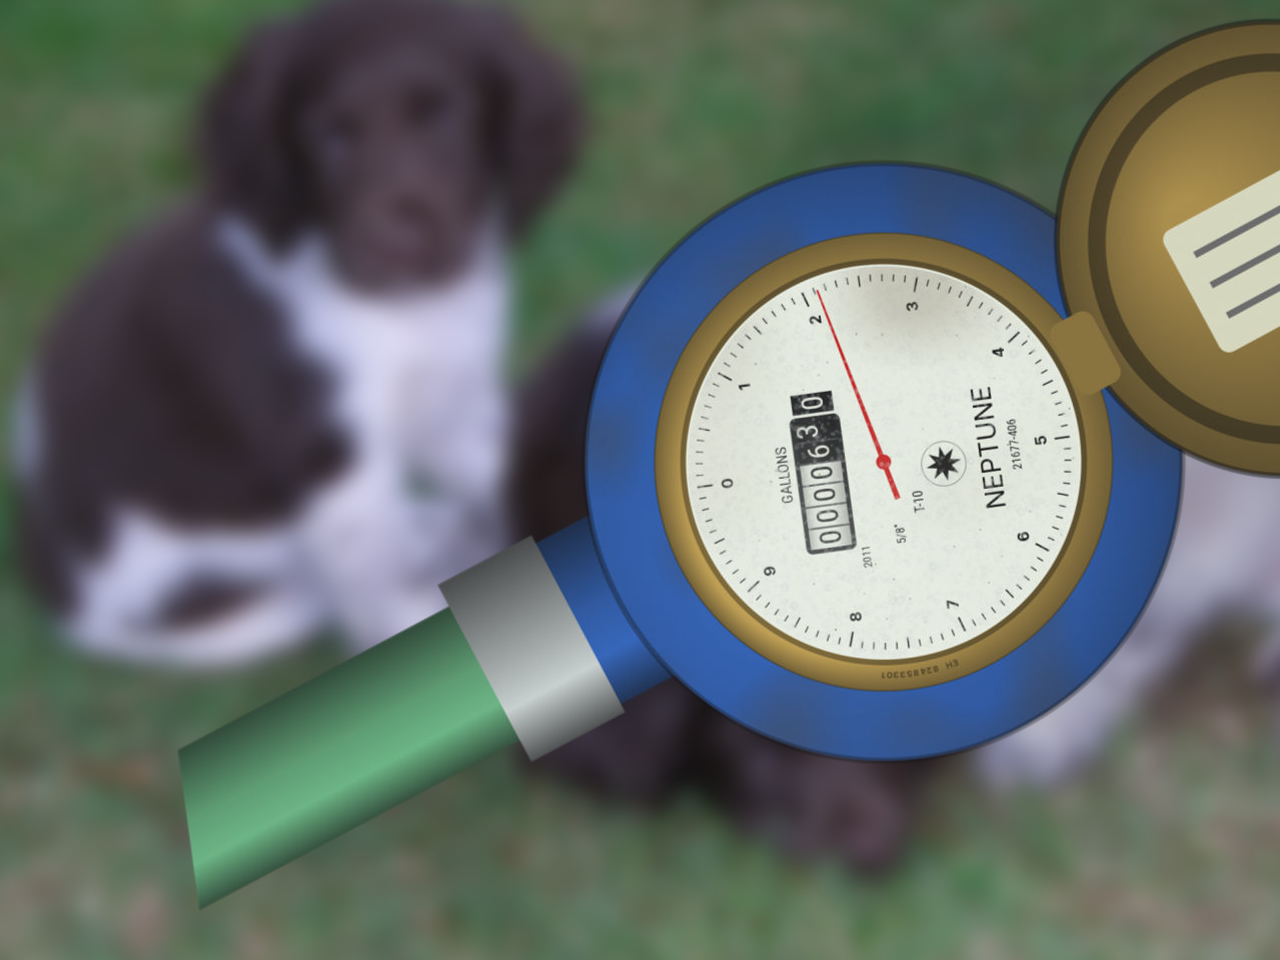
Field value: gal 632.1
